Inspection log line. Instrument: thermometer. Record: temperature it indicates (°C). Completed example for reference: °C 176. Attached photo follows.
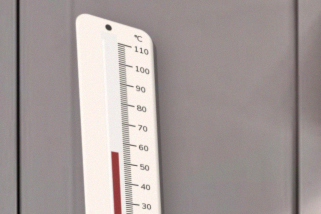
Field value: °C 55
